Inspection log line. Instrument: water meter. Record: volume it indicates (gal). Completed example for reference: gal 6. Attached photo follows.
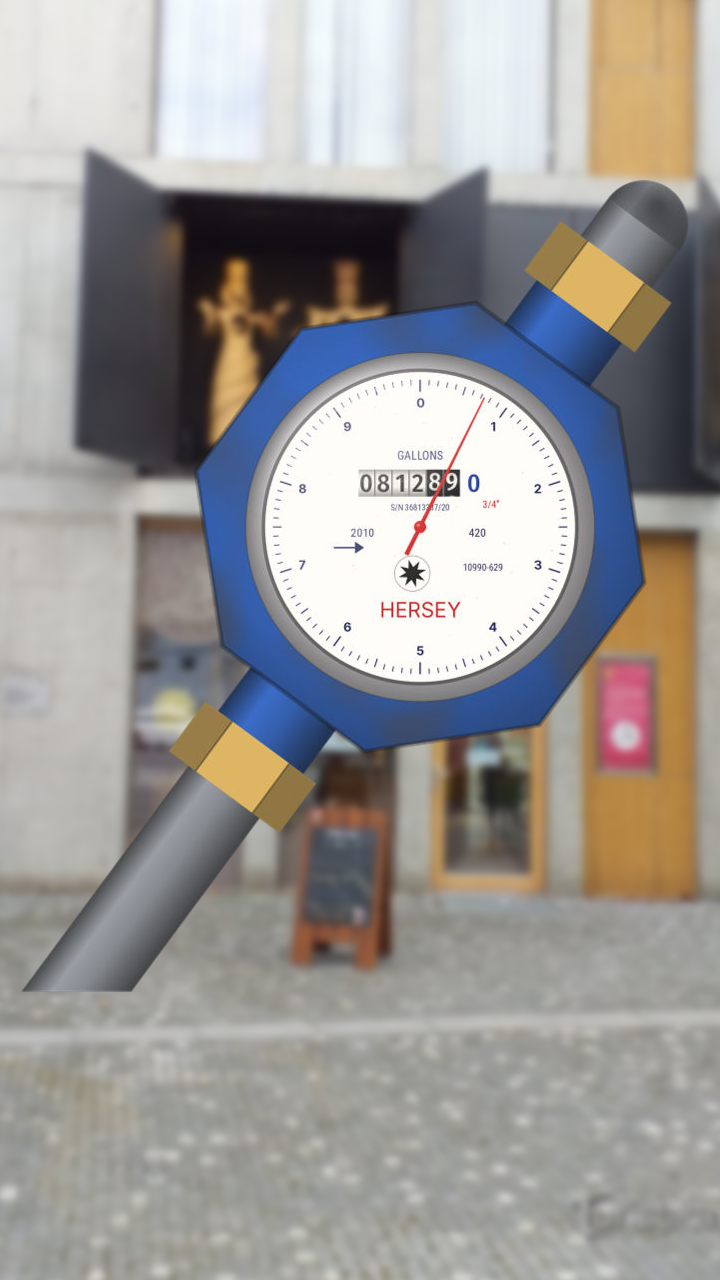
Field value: gal 812890.7
